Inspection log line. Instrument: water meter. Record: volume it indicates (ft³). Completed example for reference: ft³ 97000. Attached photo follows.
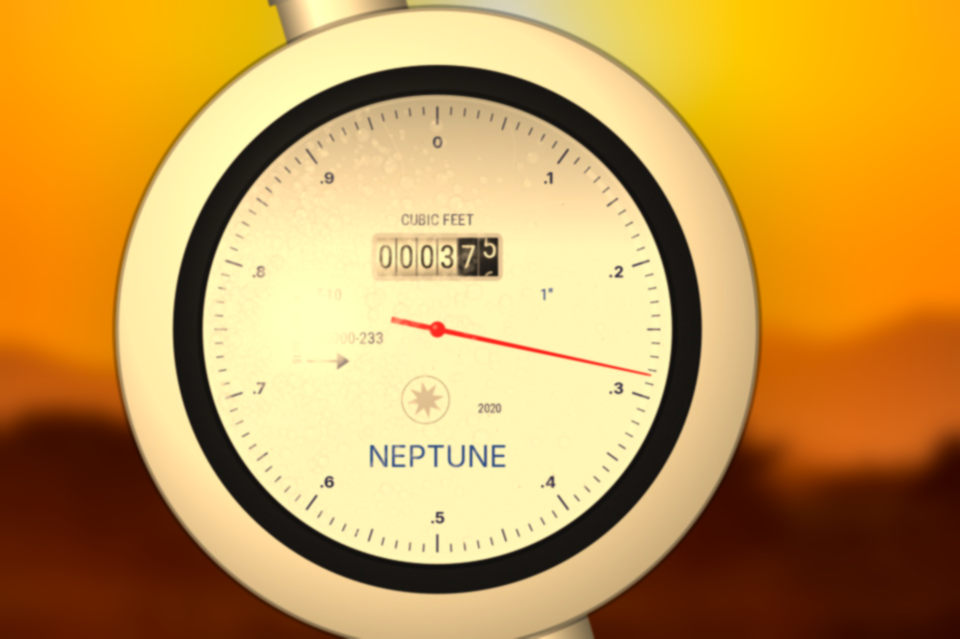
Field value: ft³ 375.28
